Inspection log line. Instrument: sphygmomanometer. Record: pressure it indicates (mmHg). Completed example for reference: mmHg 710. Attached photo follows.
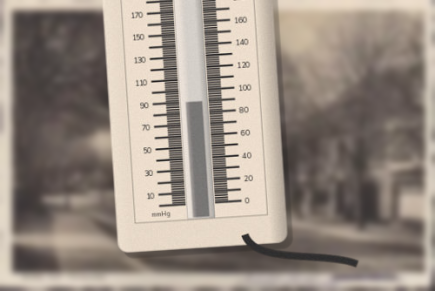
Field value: mmHg 90
